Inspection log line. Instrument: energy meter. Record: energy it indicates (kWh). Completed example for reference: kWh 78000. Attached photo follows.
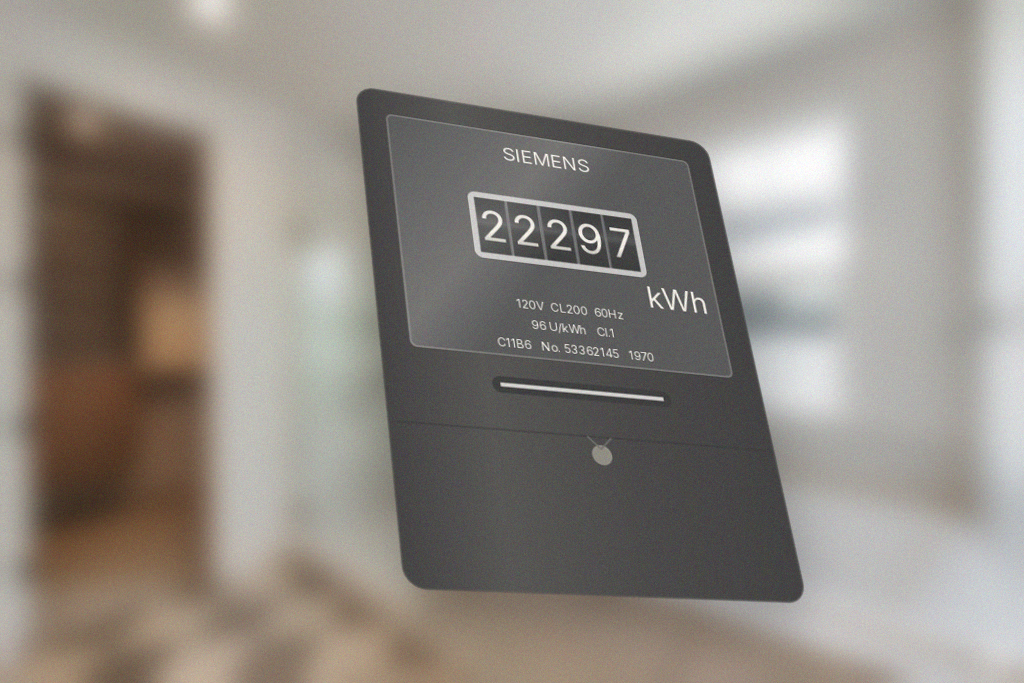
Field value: kWh 22297
